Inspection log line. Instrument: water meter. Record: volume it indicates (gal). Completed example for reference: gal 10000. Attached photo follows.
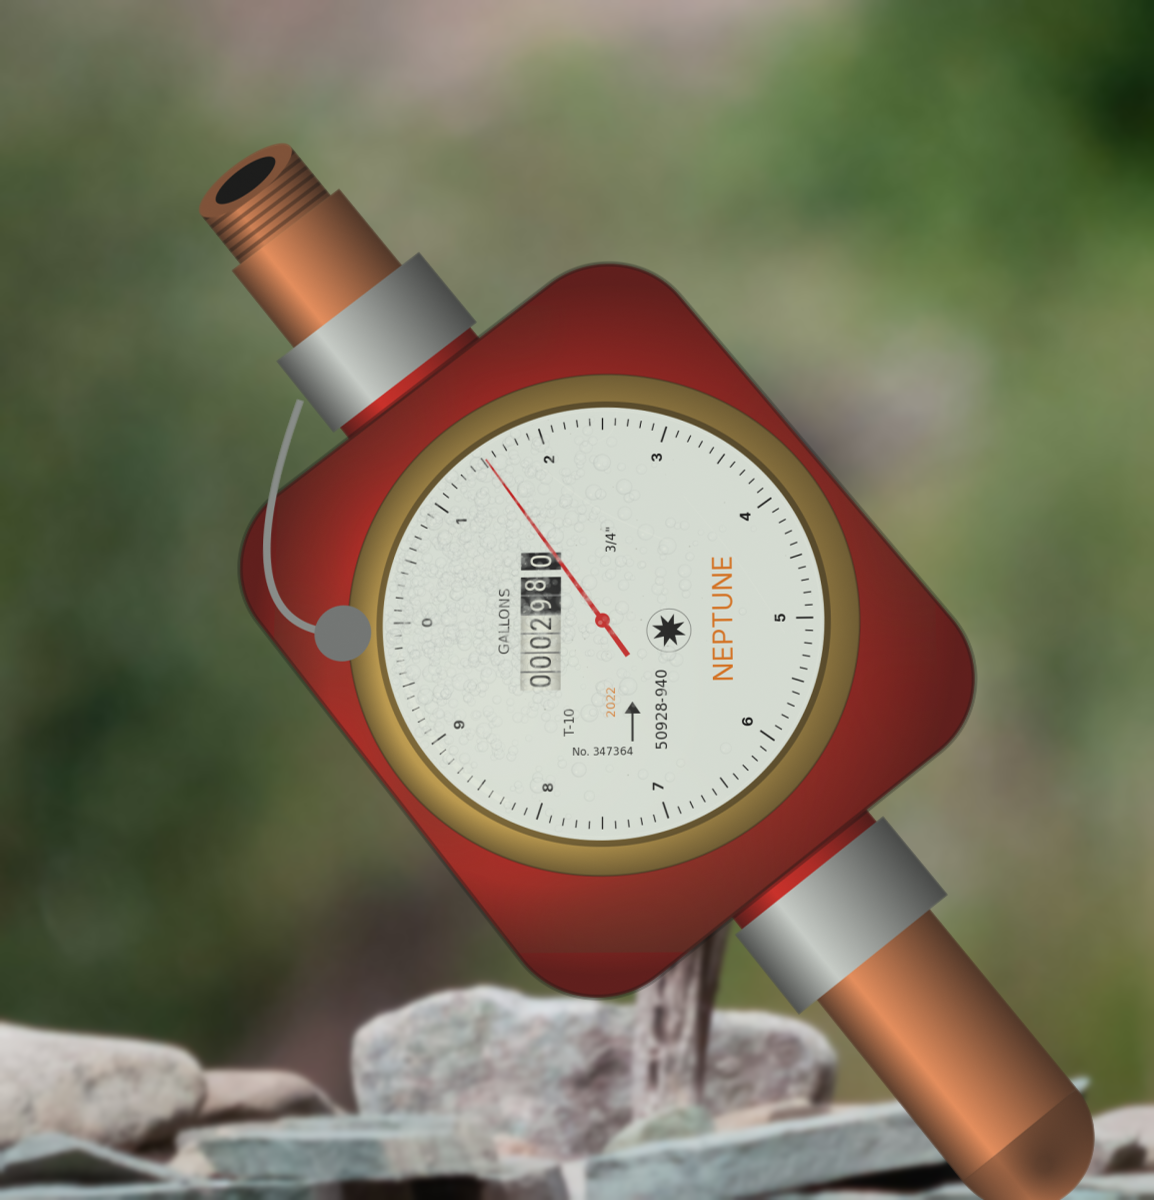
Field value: gal 2981.5
